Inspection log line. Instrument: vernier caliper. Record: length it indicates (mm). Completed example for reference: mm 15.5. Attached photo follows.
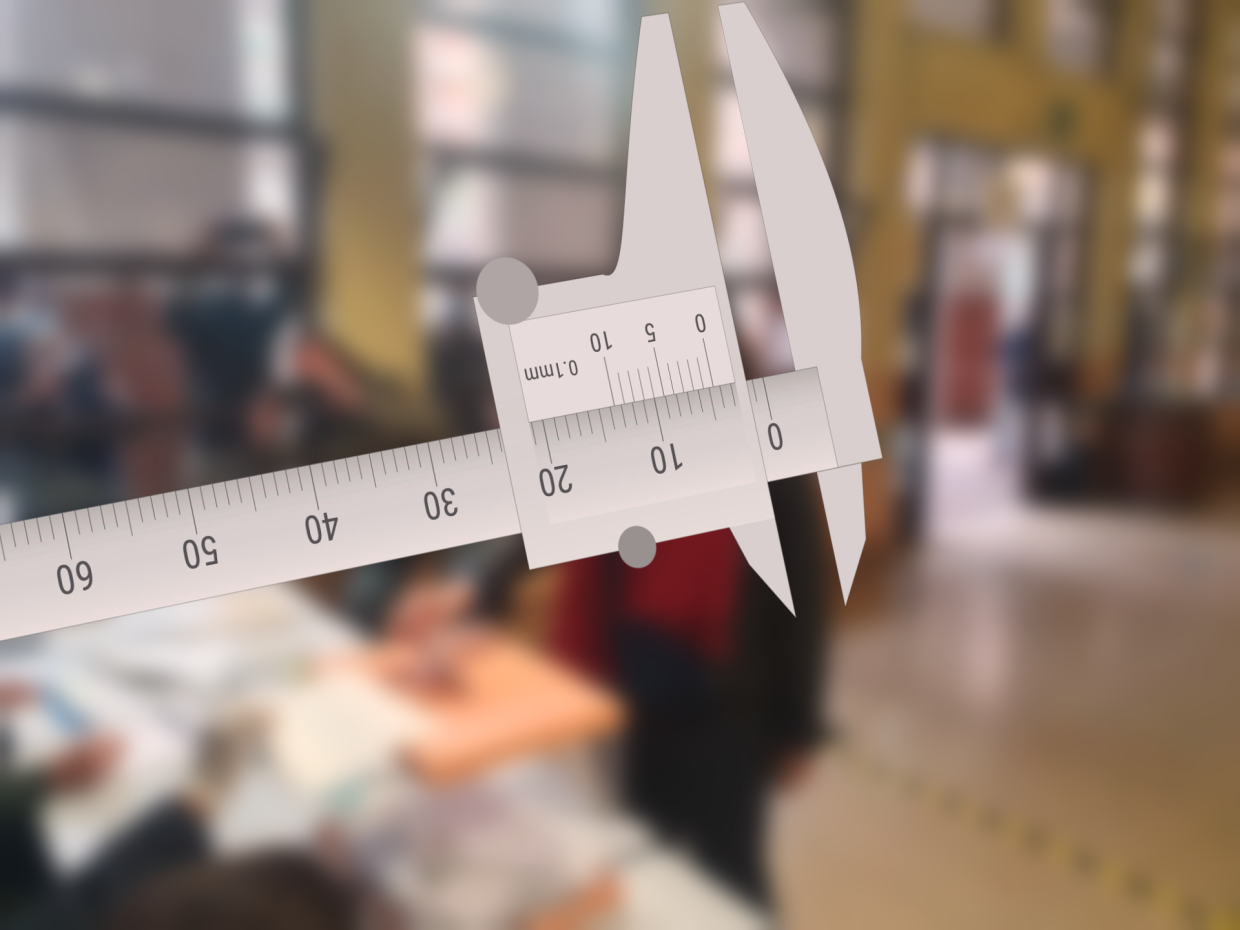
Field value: mm 4.6
